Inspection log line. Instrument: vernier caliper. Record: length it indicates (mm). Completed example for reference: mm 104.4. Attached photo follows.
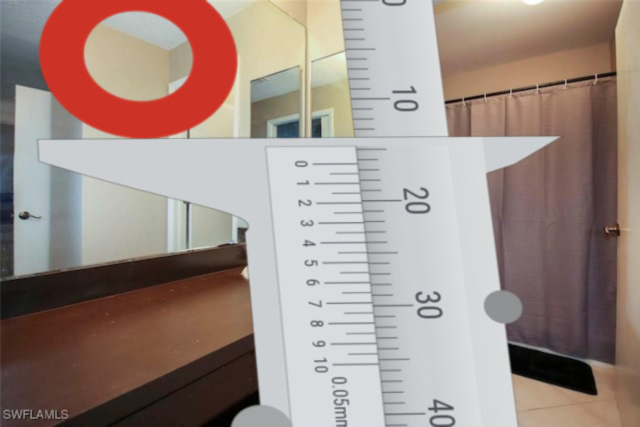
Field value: mm 16.4
